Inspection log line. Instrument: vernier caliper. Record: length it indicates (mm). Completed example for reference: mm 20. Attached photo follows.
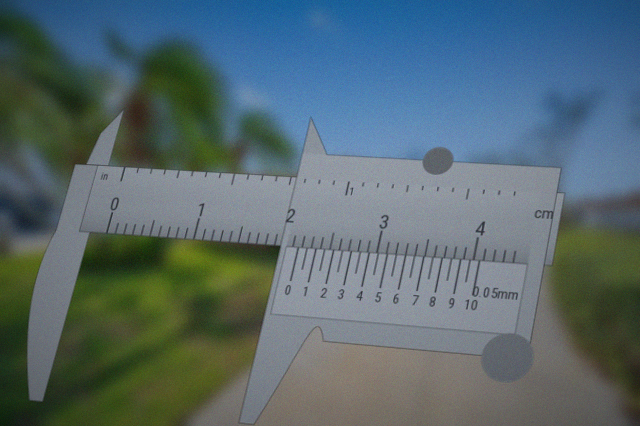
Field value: mm 21.6
